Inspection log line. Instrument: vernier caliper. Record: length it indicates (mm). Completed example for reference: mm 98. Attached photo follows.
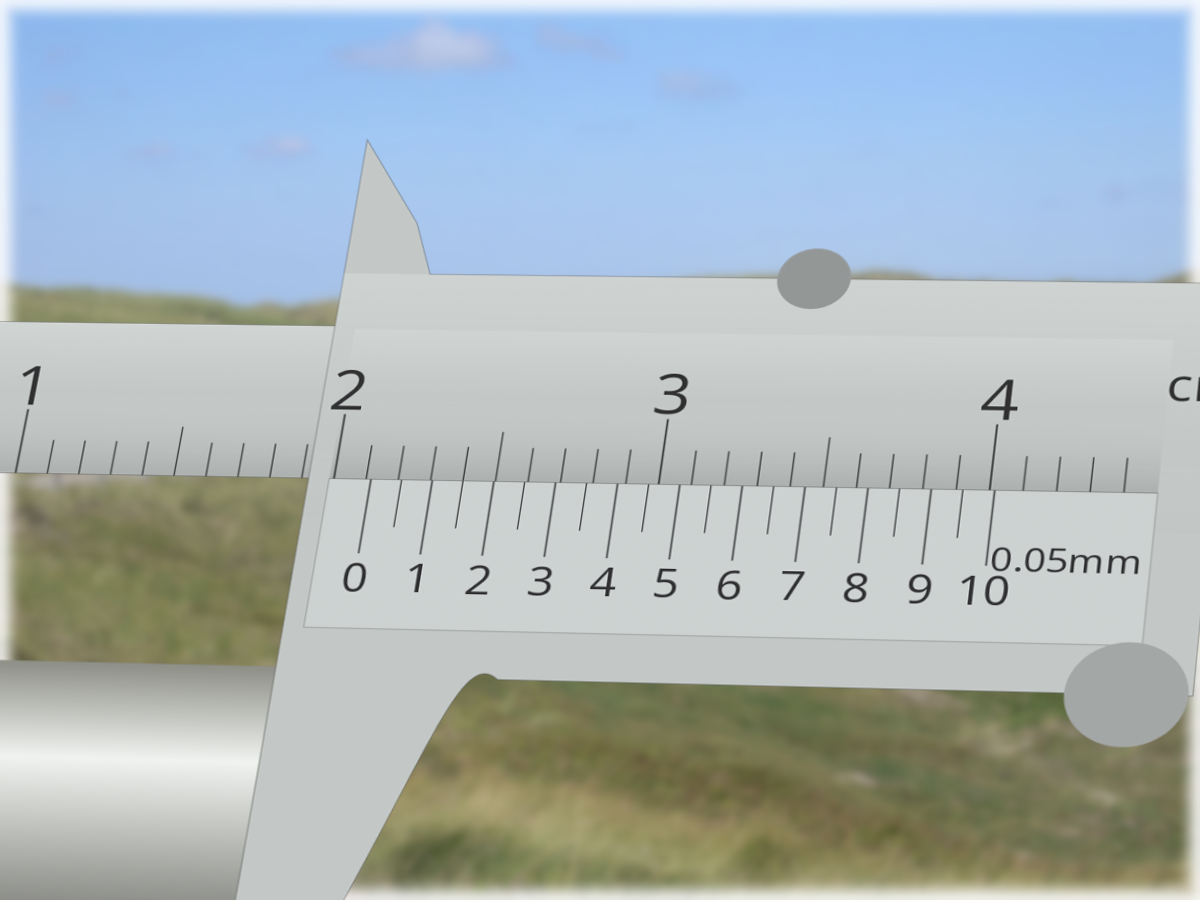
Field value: mm 21.15
